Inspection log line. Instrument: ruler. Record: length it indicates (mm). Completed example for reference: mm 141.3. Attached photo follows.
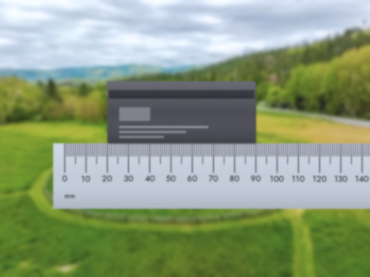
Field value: mm 70
